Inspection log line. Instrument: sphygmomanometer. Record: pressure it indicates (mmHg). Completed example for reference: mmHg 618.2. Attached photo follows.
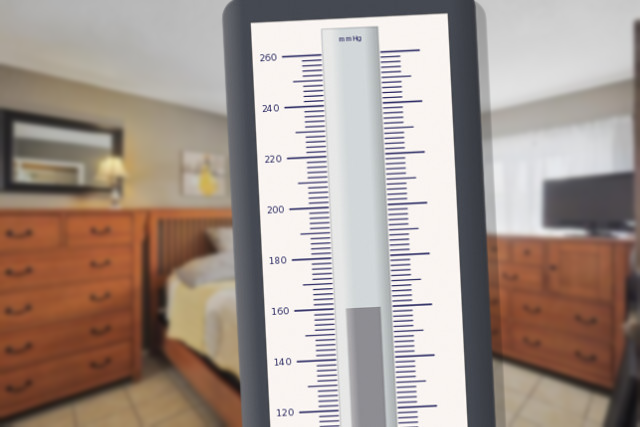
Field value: mmHg 160
